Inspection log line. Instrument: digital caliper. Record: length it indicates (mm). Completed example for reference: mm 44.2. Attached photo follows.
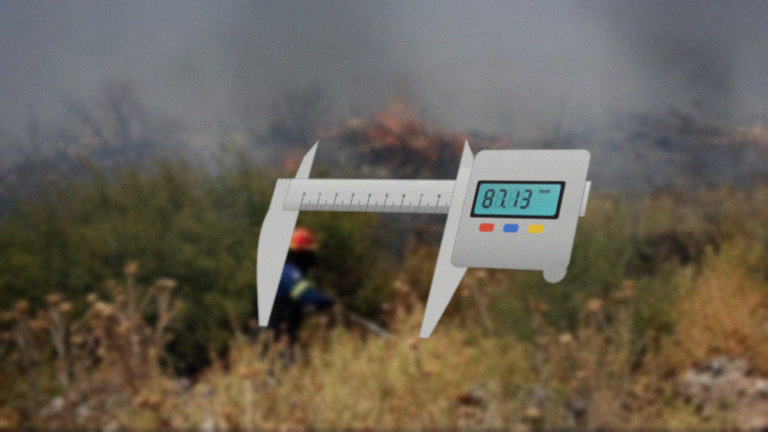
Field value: mm 87.13
